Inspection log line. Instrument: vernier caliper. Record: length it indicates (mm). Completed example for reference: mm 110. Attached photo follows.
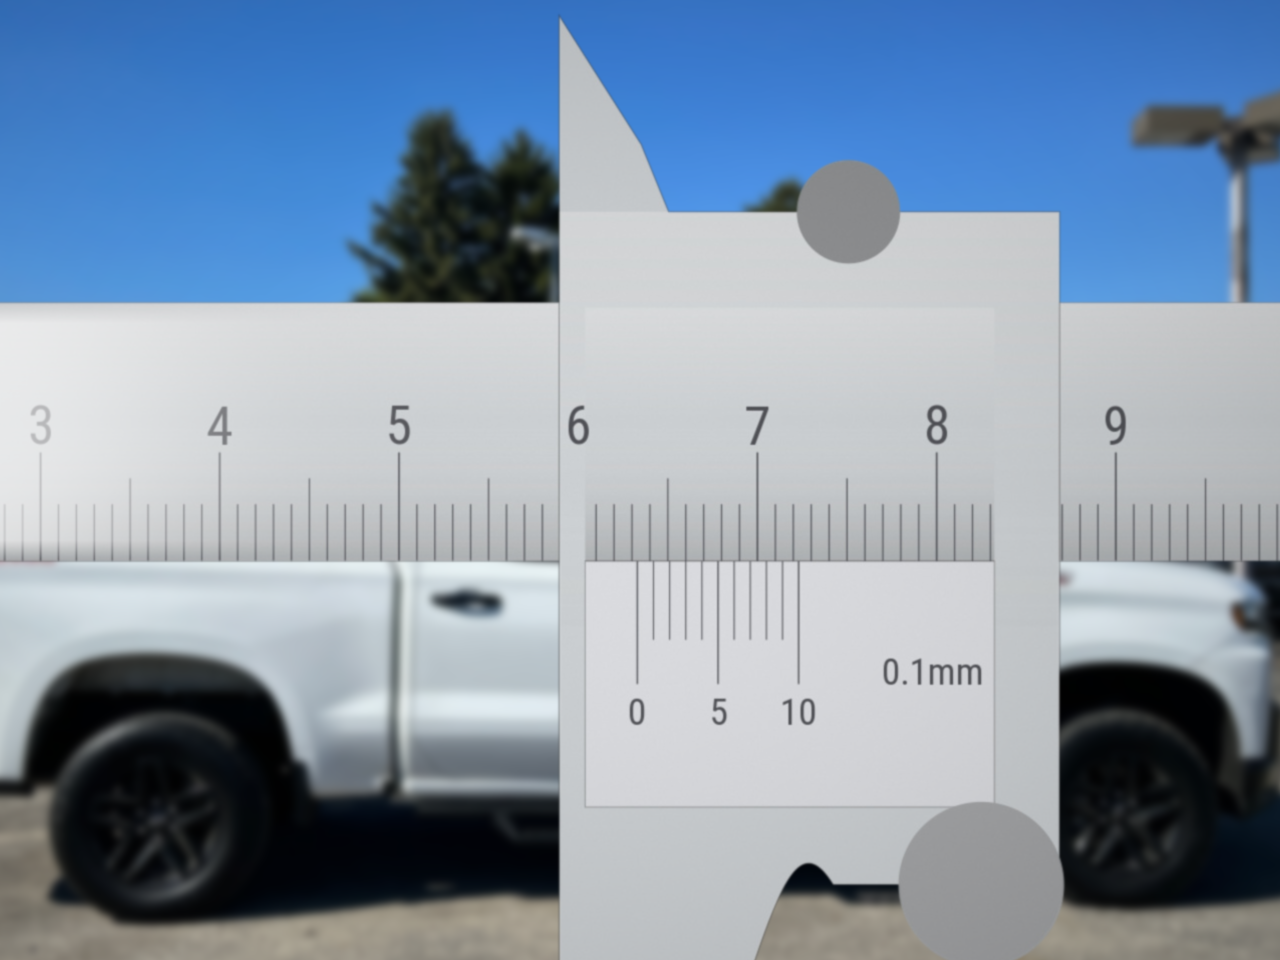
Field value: mm 63.3
